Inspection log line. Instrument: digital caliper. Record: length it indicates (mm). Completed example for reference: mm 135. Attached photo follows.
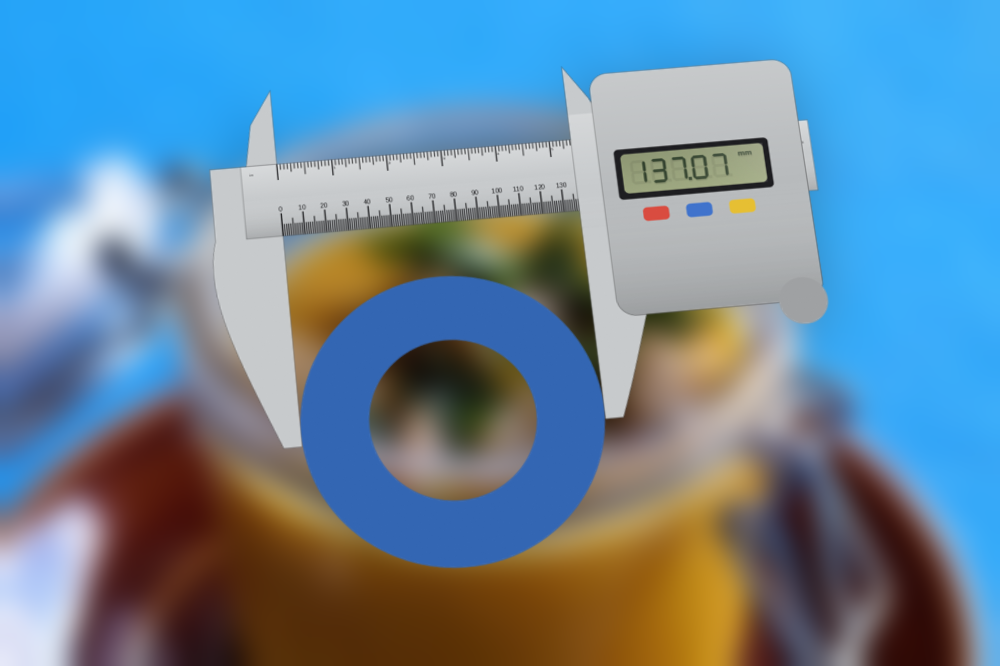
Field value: mm 137.07
